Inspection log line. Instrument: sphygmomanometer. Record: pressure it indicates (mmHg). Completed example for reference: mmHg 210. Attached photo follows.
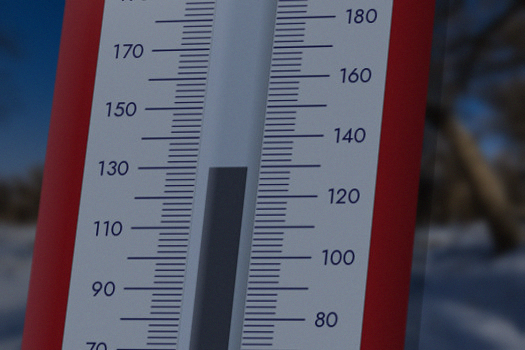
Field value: mmHg 130
